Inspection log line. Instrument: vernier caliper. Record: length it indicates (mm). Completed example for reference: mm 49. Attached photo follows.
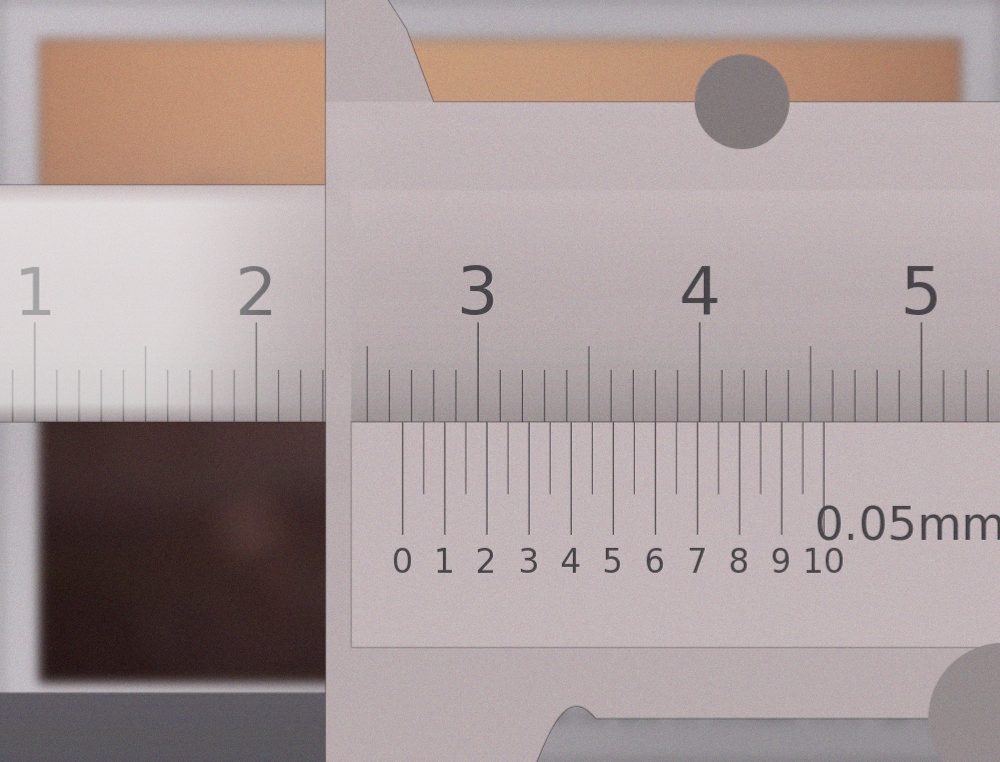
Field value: mm 26.6
